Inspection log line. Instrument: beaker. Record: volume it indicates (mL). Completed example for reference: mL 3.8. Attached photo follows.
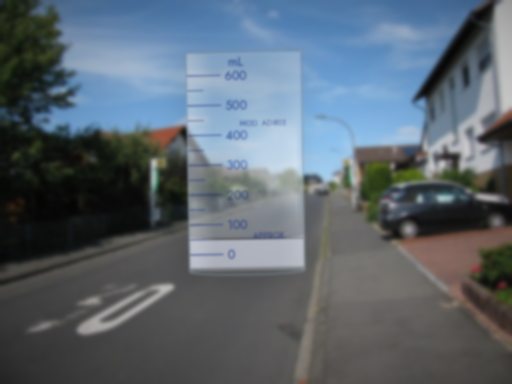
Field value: mL 50
